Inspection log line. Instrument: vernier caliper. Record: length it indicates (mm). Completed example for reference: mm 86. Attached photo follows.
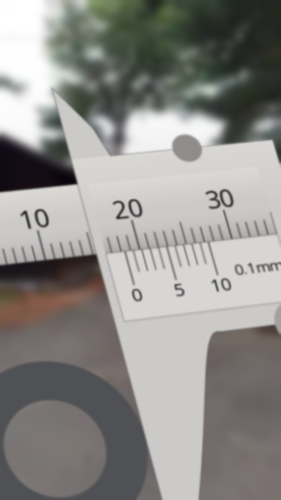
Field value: mm 18.4
